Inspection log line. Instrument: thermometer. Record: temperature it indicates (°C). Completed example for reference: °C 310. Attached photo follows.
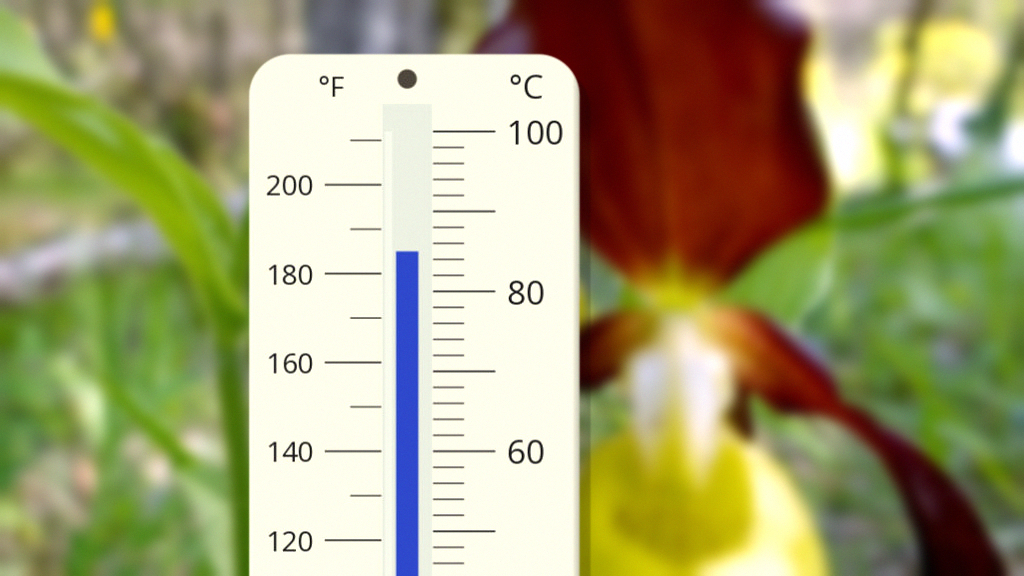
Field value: °C 85
